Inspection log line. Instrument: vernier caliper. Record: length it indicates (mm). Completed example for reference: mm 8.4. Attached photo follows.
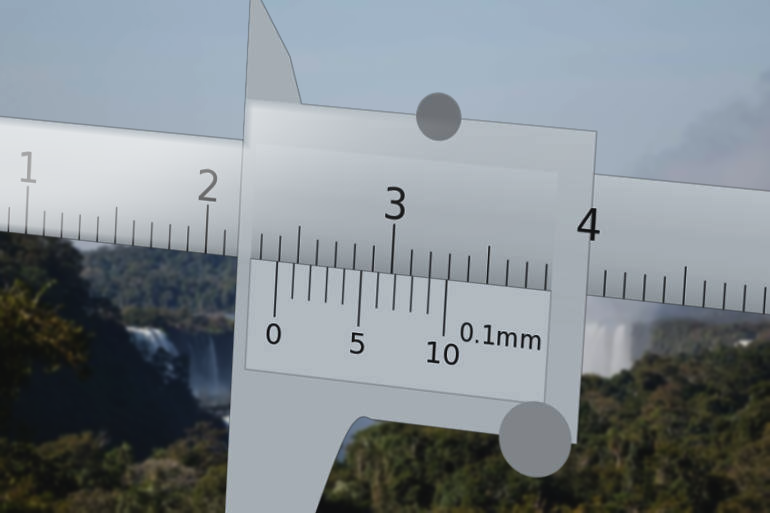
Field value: mm 23.9
